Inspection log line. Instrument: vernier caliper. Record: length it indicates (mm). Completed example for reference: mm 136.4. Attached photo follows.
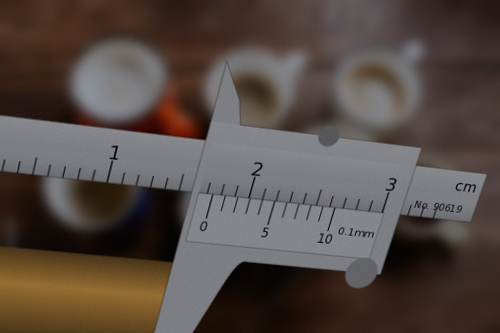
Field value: mm 17.4
